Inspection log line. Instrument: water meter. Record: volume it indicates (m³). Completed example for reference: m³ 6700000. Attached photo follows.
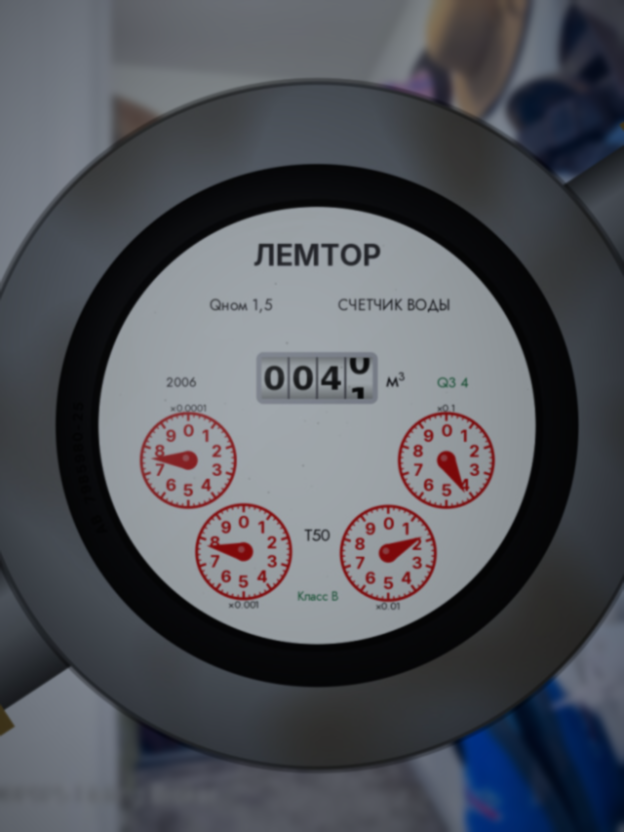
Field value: m³ 40.4177
